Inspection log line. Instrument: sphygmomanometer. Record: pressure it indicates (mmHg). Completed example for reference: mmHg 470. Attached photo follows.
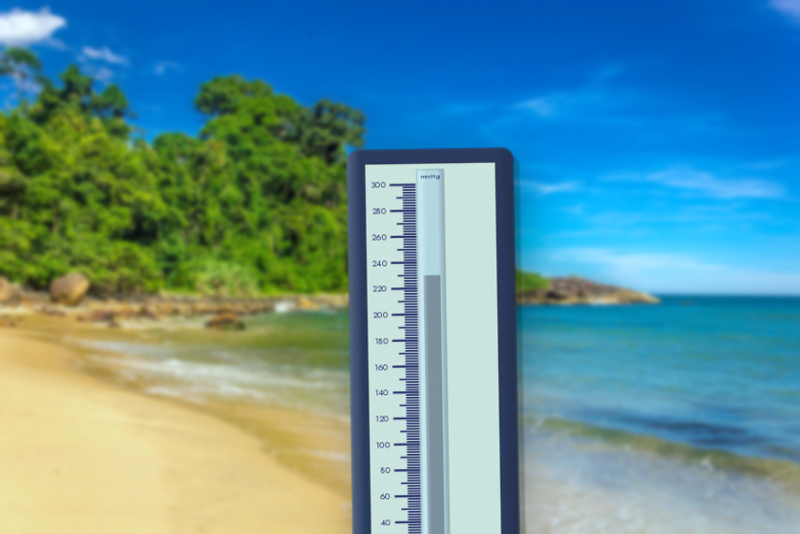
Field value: mmHg 230
